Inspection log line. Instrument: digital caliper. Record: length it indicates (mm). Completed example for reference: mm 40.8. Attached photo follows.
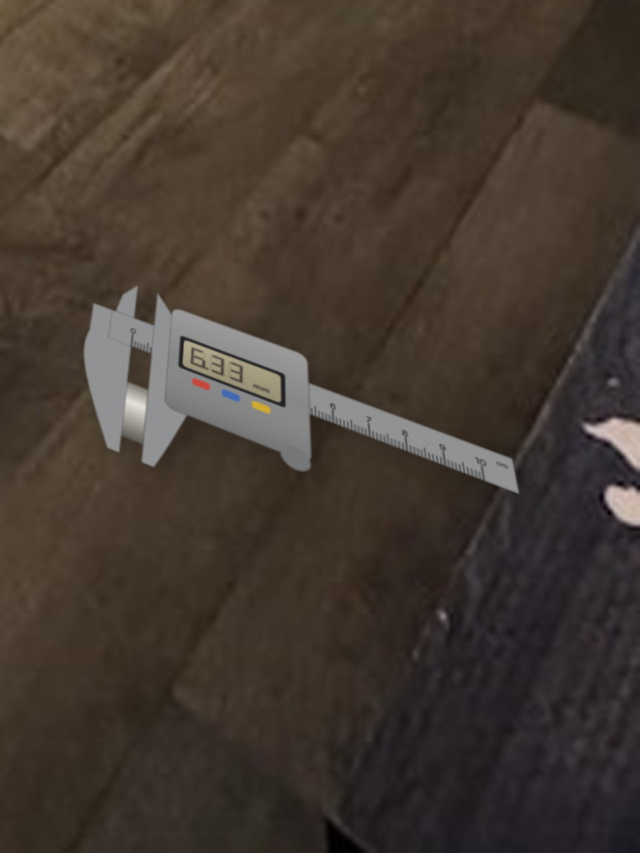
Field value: mm 6.33
